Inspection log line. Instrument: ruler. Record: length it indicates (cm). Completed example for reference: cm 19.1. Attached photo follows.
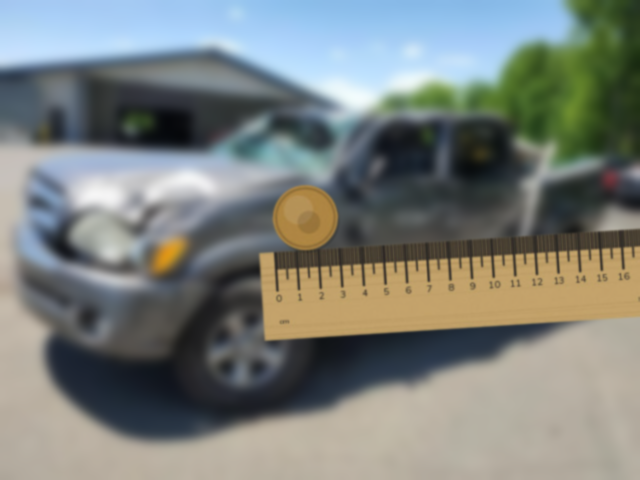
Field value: cm 3
